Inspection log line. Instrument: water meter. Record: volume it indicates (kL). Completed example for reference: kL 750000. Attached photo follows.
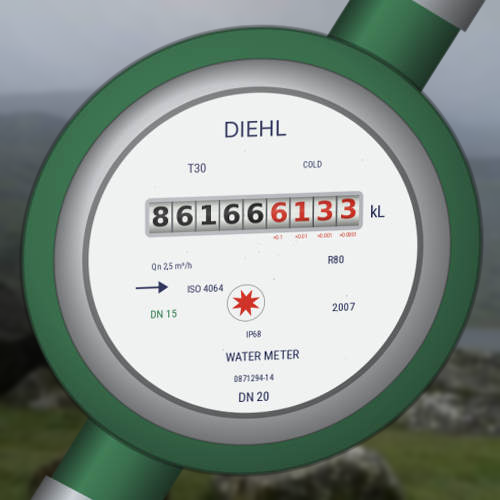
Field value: kL 86166.6133
